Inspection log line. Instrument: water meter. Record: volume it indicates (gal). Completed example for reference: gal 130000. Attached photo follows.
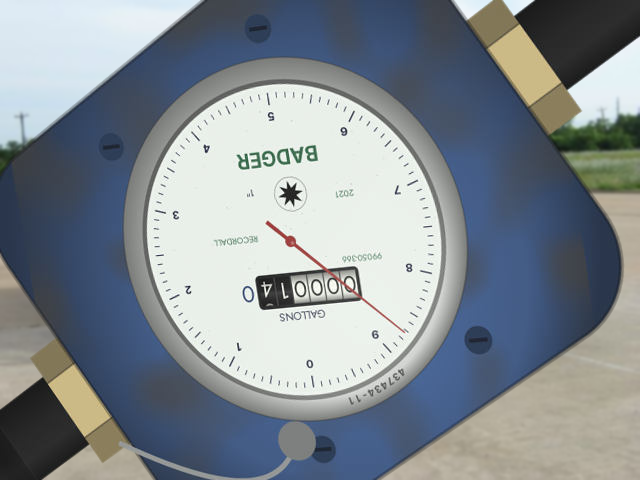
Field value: gal 138.7
